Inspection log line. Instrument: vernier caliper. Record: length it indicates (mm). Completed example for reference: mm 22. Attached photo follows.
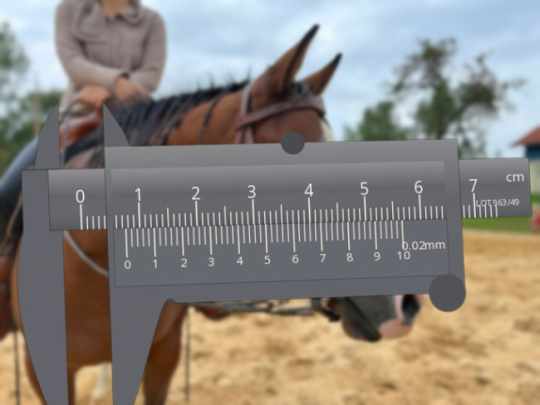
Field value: mm 7.6
